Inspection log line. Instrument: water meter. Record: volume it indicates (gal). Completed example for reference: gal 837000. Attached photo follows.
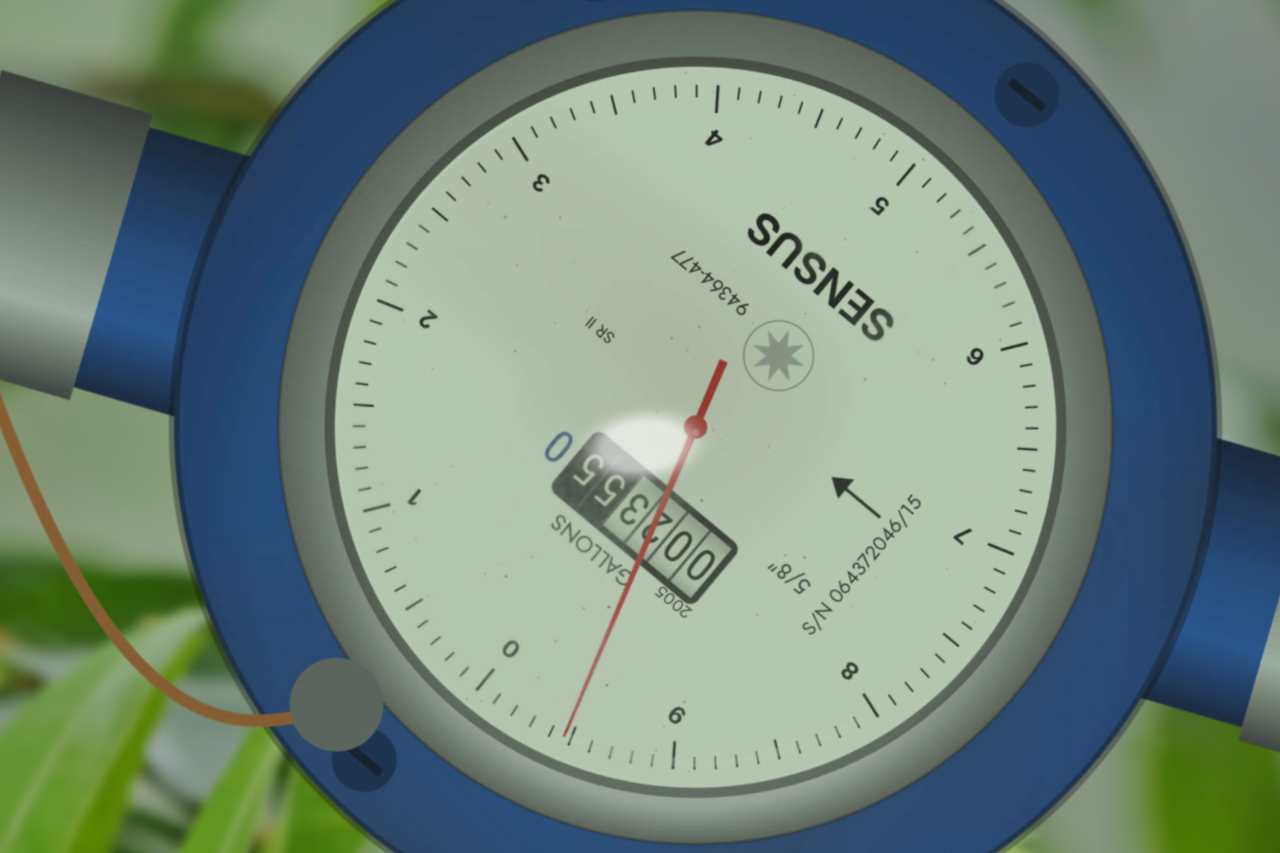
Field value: gal 23549.5
